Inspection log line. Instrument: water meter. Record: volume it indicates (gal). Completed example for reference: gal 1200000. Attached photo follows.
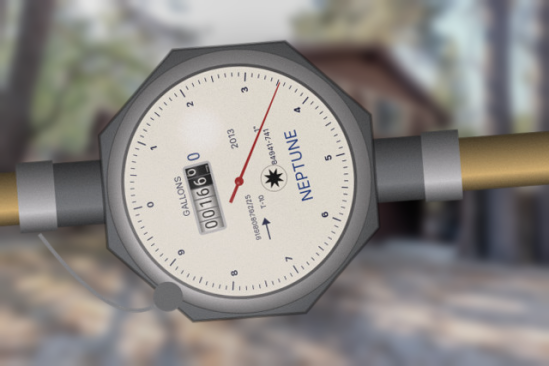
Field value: gal 16663.5
